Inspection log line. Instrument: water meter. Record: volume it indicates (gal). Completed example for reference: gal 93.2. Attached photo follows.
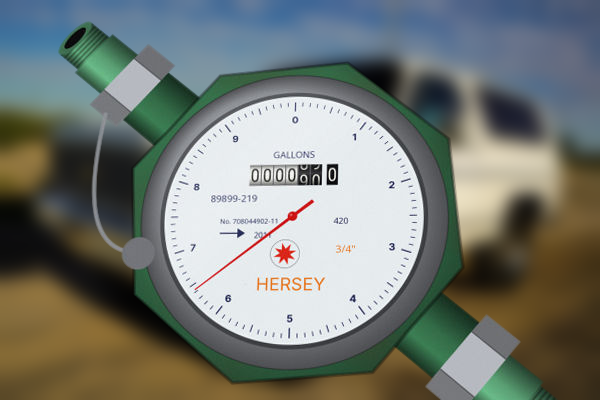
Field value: gal 896.4
